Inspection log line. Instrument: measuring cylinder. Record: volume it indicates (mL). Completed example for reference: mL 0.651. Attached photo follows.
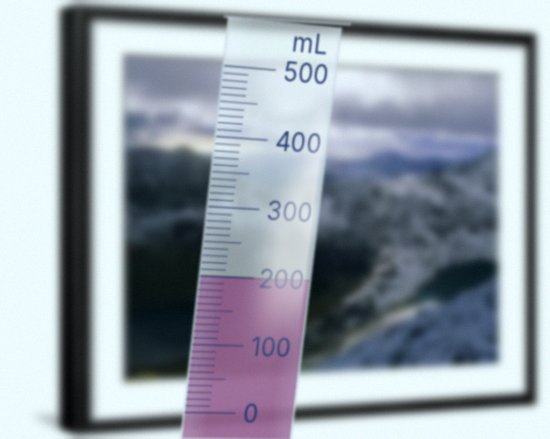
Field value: mL 200
